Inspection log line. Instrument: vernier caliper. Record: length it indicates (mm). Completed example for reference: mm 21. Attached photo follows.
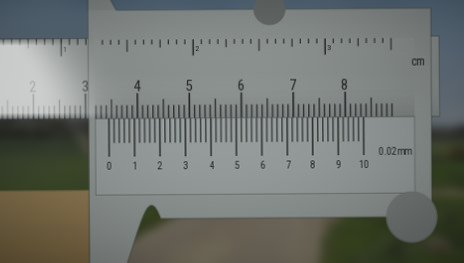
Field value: mm 34.5
